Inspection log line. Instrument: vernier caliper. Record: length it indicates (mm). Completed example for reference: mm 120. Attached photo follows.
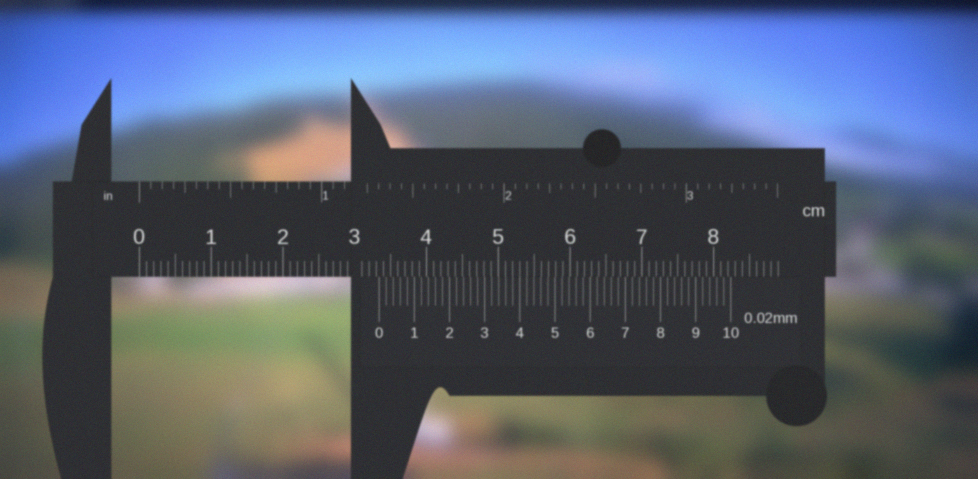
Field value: mm 33.4
